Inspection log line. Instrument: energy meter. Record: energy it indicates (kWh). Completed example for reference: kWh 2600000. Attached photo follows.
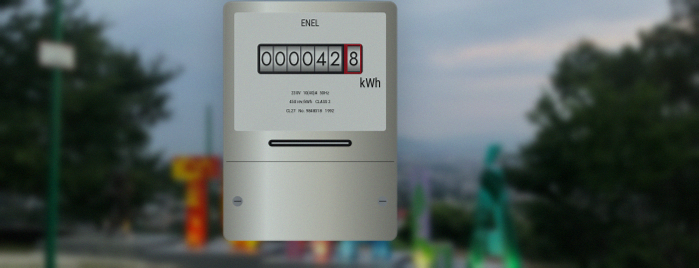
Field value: kWh 42.8
